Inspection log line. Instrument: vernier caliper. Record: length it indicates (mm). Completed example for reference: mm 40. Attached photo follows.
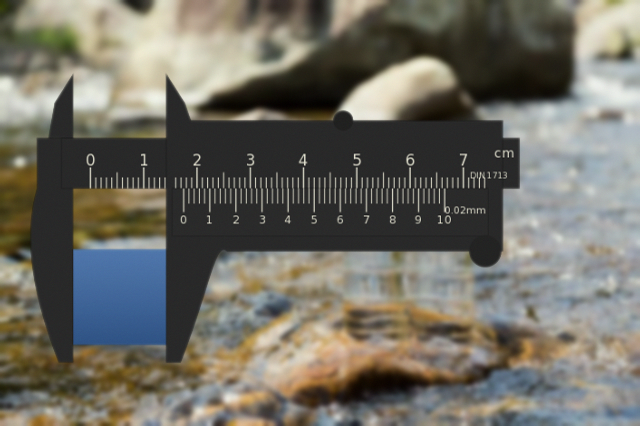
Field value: mm 17.5
